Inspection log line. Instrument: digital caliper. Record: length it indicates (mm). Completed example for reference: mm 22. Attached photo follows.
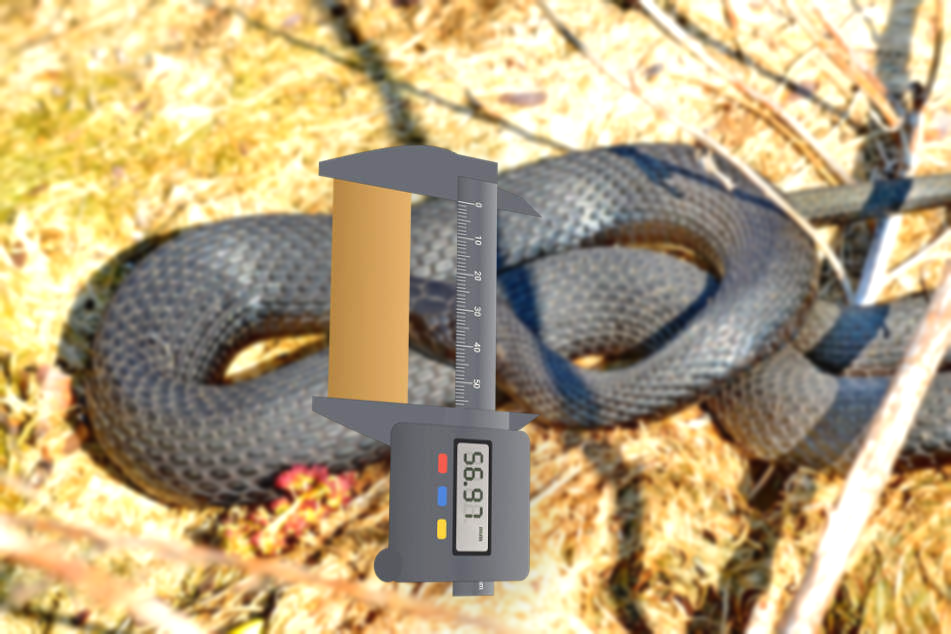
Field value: mm 56.97
